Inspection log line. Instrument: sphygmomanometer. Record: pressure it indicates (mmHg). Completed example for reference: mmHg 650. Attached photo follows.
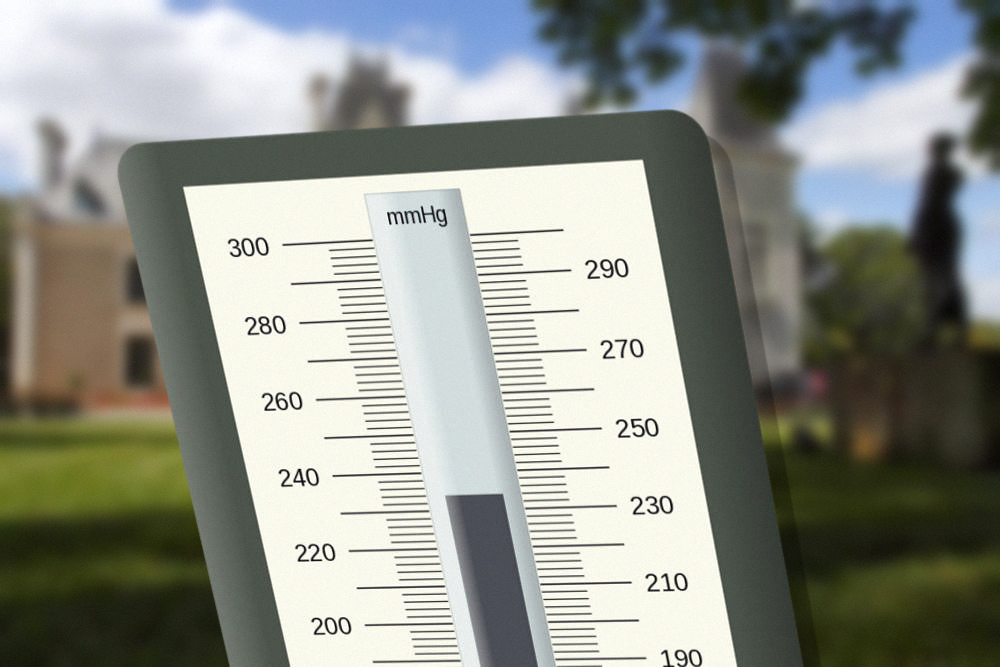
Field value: mmHg 234
